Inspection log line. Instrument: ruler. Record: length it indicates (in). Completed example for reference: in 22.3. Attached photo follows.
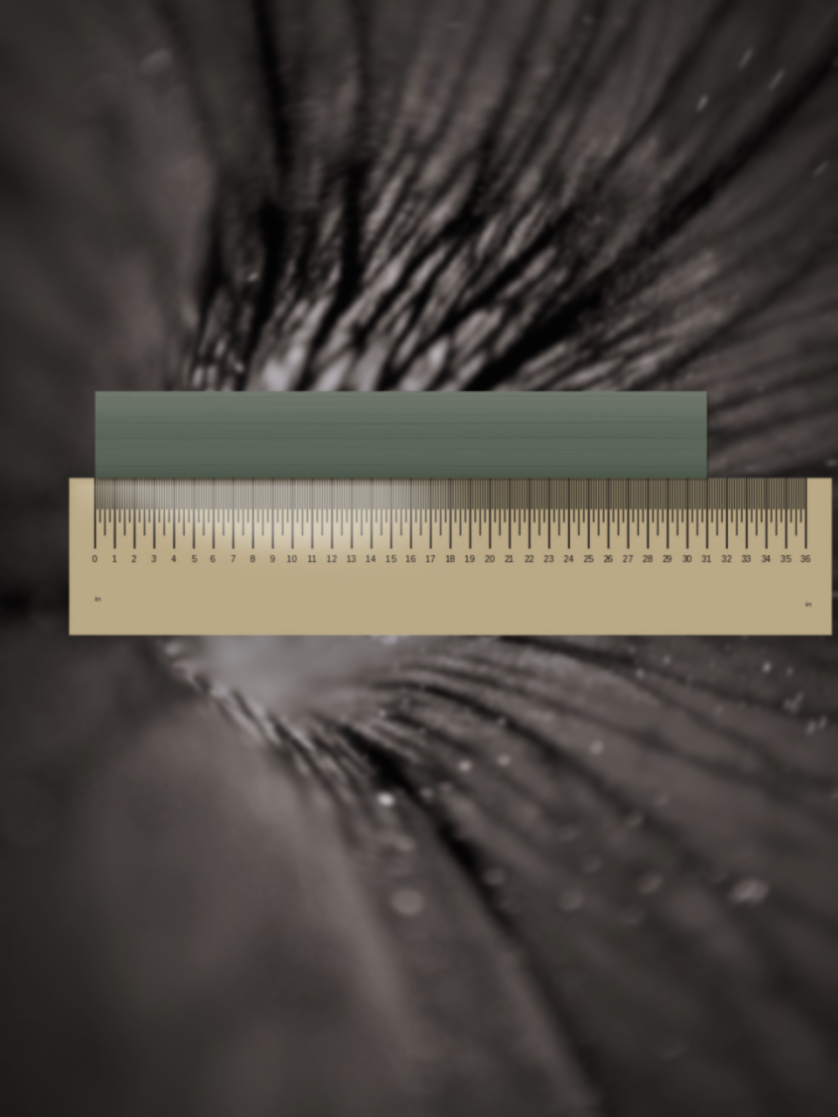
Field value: in 31
